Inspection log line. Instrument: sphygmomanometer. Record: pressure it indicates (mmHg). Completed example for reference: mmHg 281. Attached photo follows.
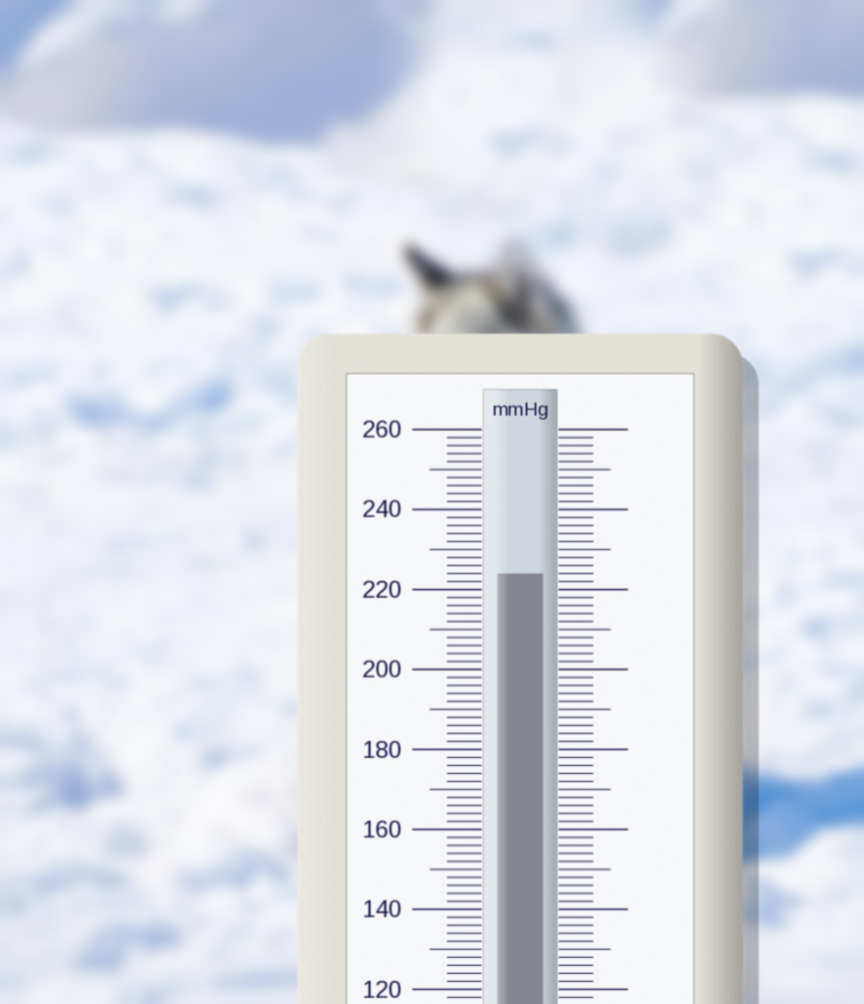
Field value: mmHg 224
